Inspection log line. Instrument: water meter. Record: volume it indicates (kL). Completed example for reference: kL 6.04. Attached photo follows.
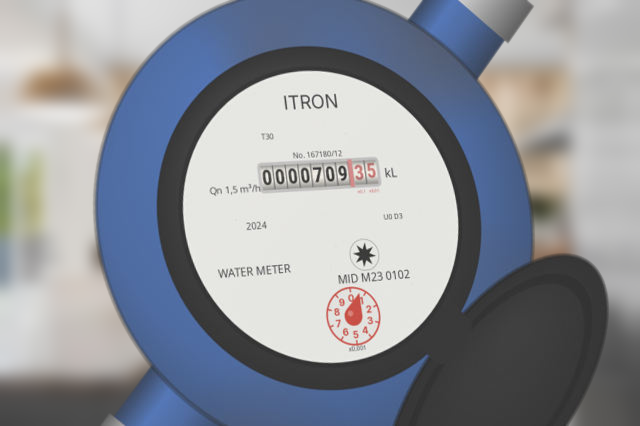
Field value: kL 709.350
